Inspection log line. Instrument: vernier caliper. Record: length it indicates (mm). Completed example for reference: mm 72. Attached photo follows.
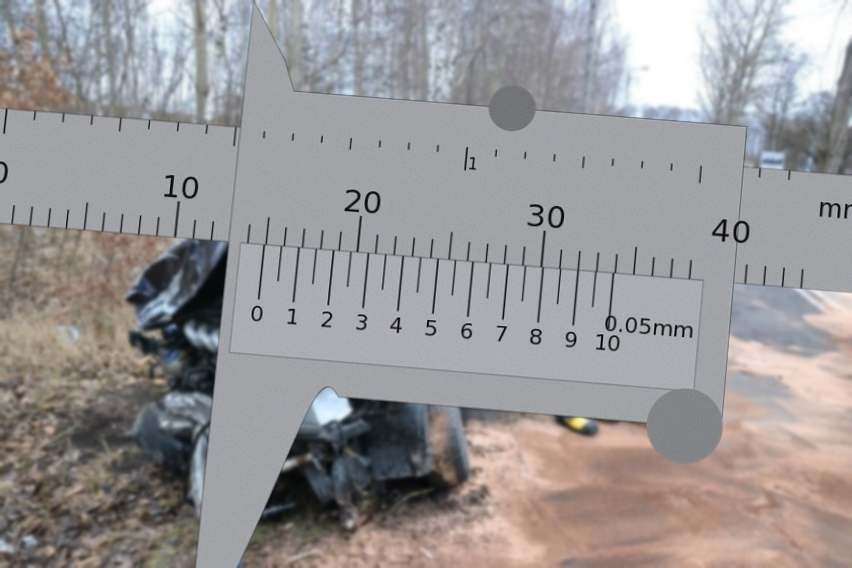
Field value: mm 14.9
